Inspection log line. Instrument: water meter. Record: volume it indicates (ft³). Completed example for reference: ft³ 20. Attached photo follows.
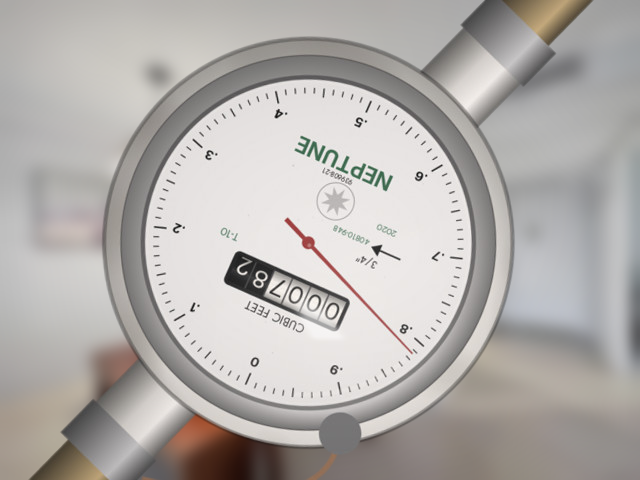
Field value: ft³ 781.81
